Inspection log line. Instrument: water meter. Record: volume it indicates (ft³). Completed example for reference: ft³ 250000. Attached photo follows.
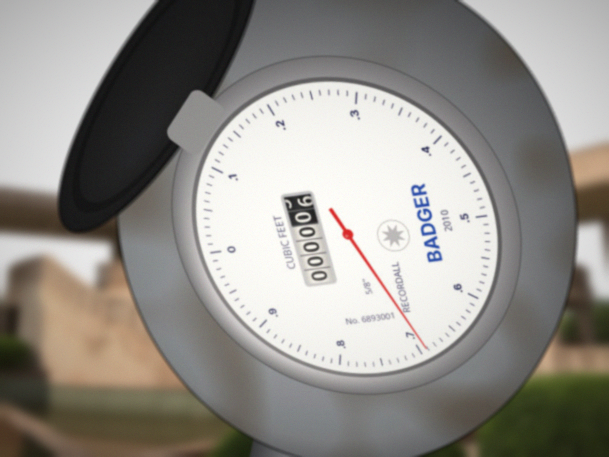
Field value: ft³ 5.69
